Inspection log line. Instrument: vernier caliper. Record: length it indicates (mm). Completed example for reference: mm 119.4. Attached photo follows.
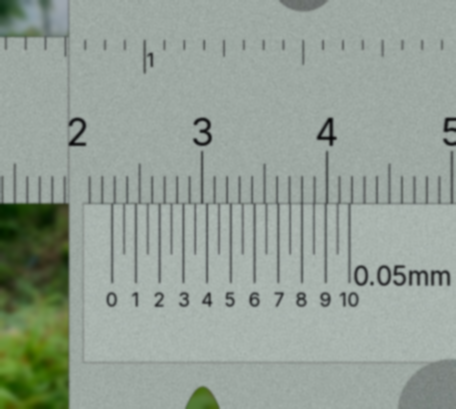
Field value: mm 22.8
